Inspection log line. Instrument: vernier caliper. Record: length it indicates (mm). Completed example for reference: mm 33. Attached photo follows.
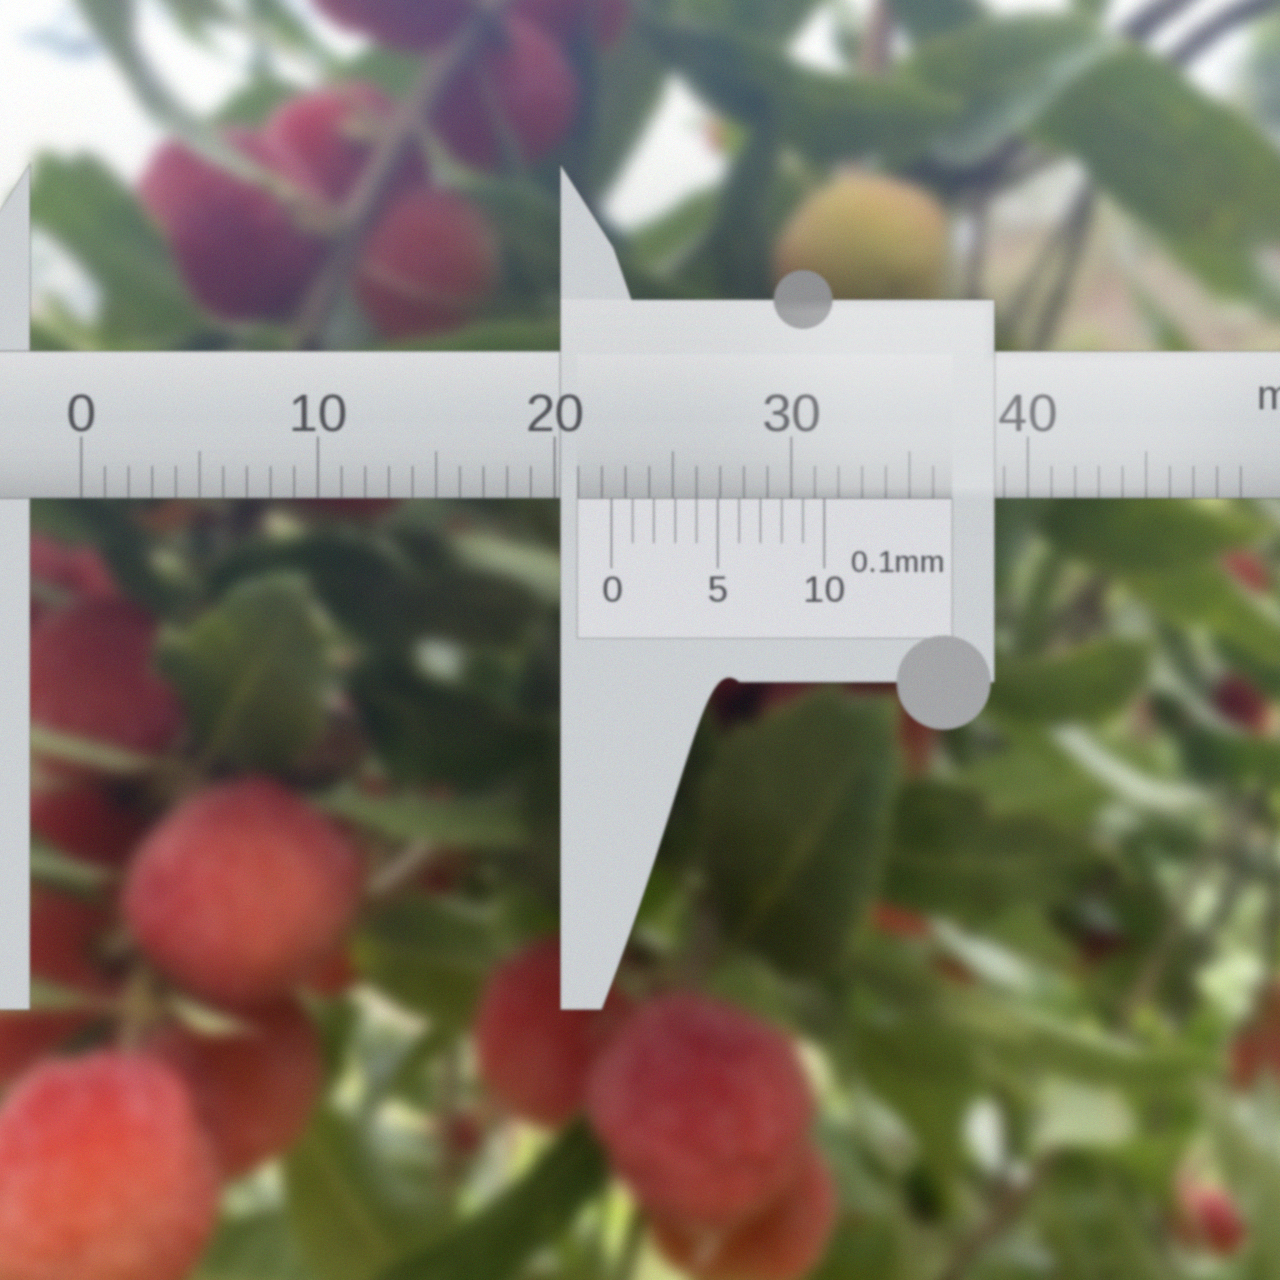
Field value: mm 22.4
